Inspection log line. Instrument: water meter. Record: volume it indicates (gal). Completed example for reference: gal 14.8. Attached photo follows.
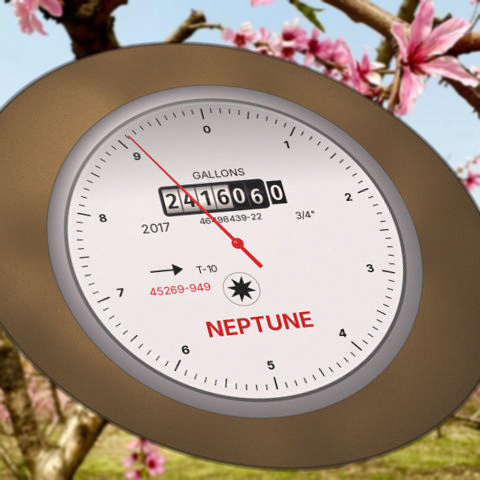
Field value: gal 2416059.1
